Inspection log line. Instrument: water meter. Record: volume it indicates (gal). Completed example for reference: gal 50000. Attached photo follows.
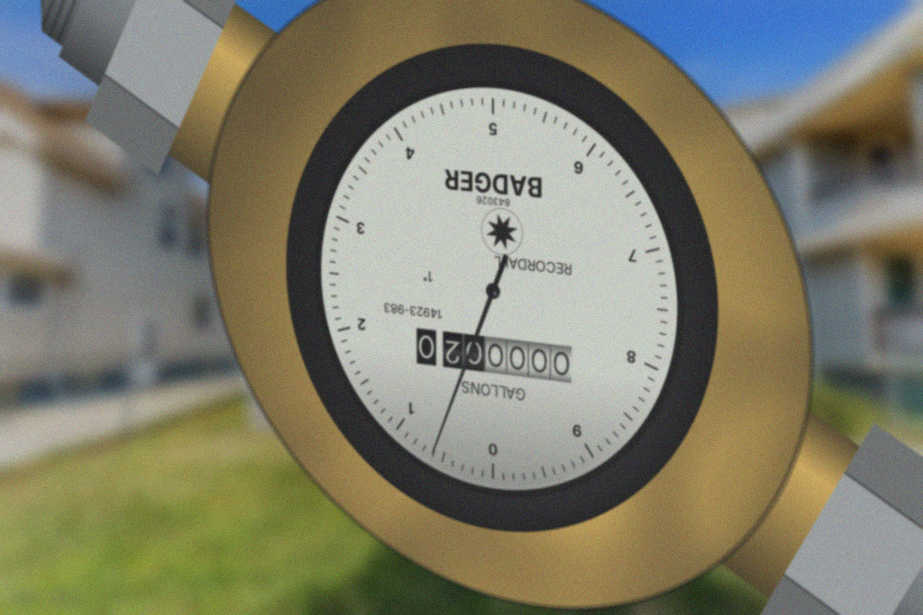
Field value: gal 20.6
